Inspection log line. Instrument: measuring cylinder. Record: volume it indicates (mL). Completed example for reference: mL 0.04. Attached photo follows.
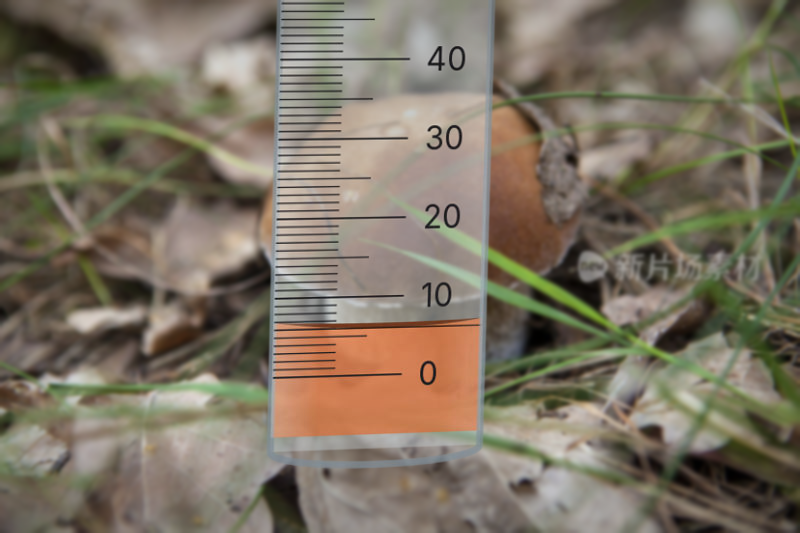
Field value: mL 6
